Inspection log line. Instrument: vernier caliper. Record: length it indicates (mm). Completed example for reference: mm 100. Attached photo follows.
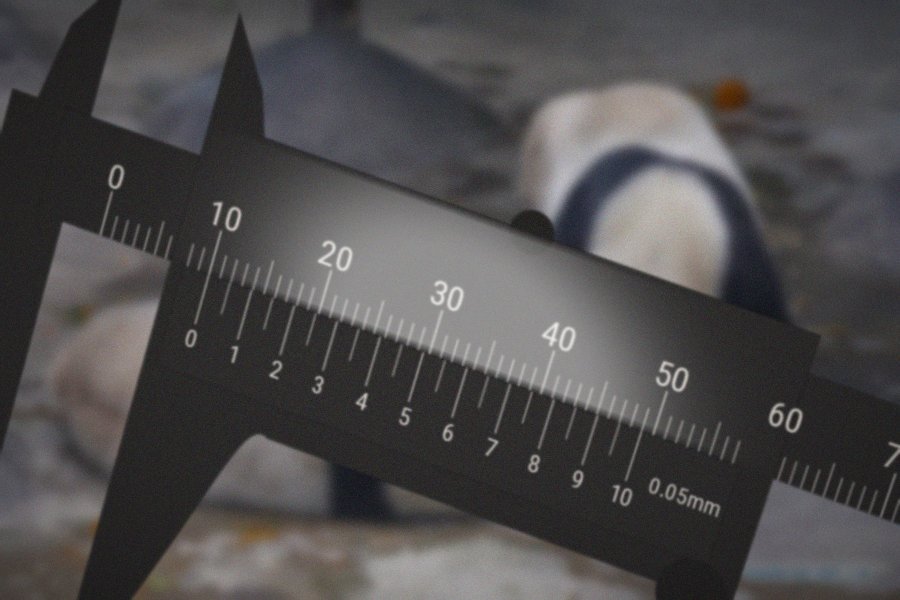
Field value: mm 10.0
